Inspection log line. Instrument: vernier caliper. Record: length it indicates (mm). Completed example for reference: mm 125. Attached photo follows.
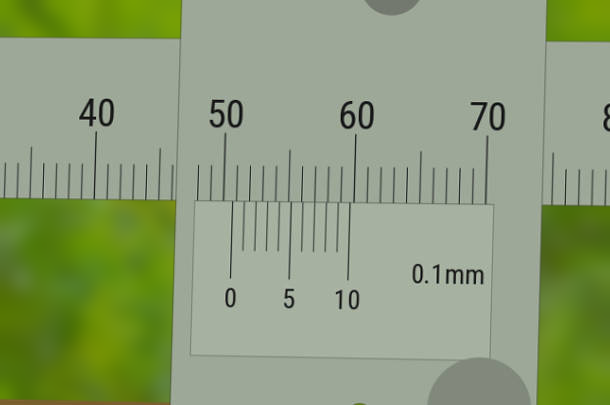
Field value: mm 50.7
